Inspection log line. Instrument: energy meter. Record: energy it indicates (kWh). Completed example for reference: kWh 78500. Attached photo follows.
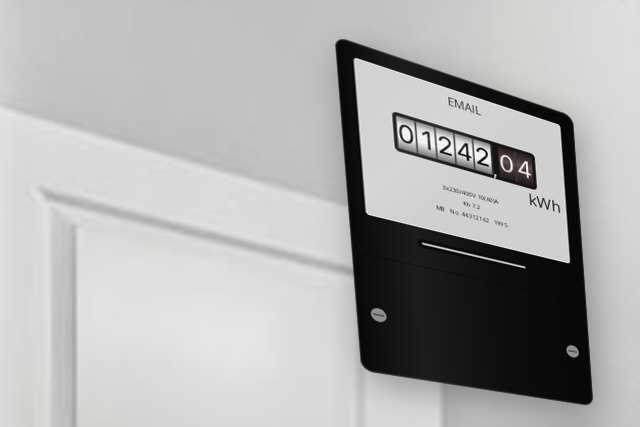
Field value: kWh 1242.04
